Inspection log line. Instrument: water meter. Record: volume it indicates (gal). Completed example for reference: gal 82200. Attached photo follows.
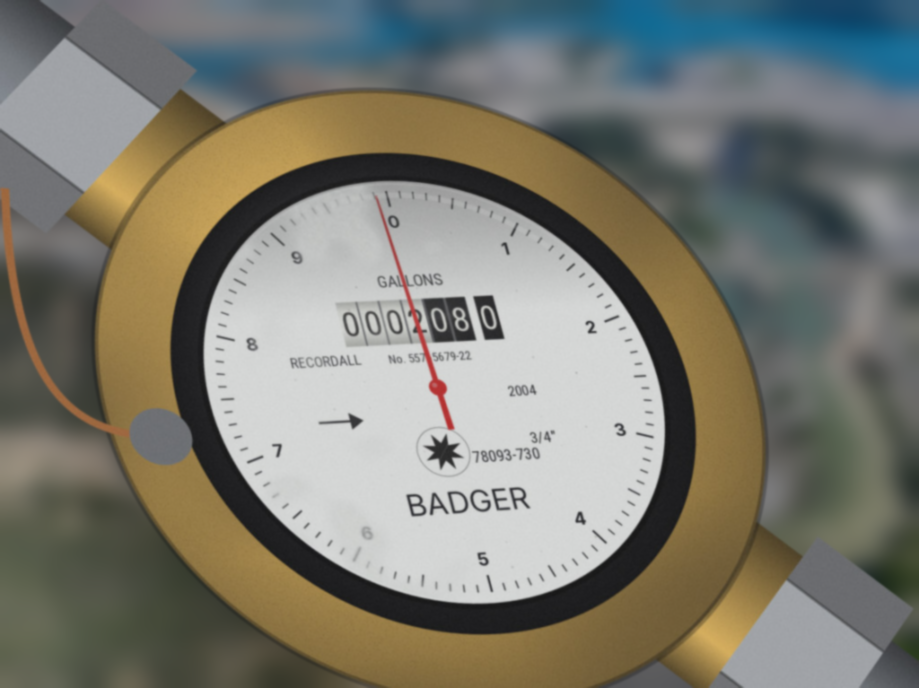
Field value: gal 2079.9
